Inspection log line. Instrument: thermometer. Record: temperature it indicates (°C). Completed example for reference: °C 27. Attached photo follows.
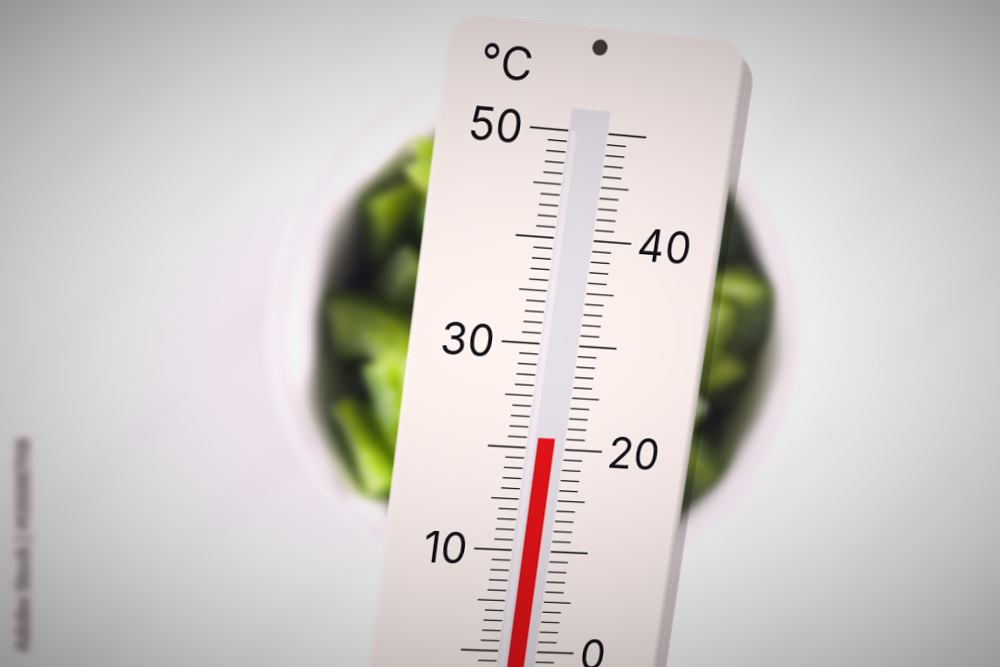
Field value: °C 21
